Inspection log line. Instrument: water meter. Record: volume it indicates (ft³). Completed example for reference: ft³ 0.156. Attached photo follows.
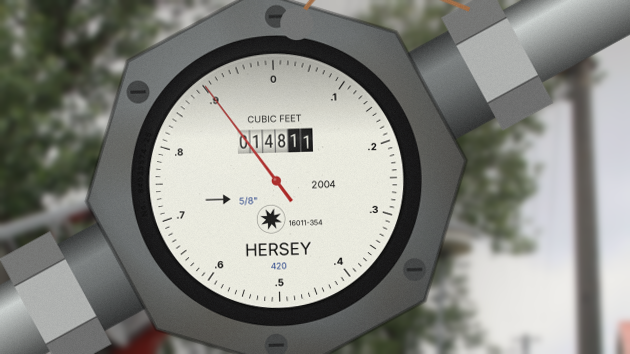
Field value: ft³ 14810.90
